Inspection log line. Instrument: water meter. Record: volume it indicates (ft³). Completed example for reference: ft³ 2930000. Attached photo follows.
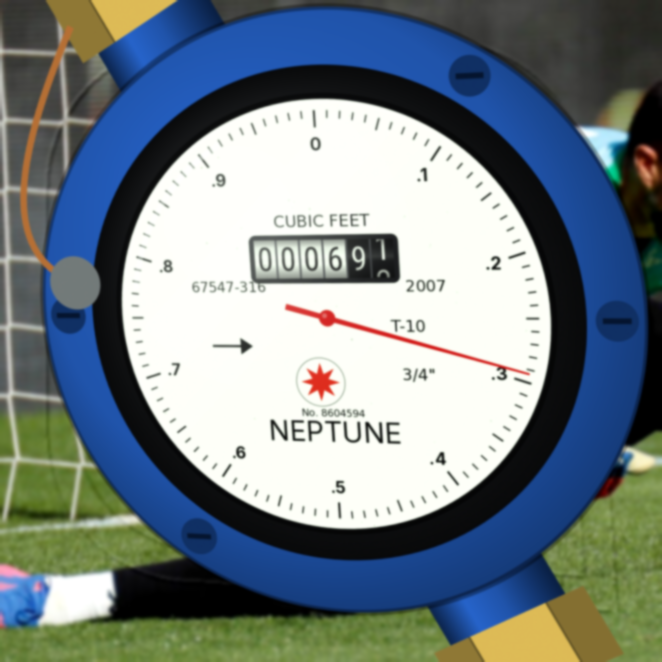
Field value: ft³ 691.29
